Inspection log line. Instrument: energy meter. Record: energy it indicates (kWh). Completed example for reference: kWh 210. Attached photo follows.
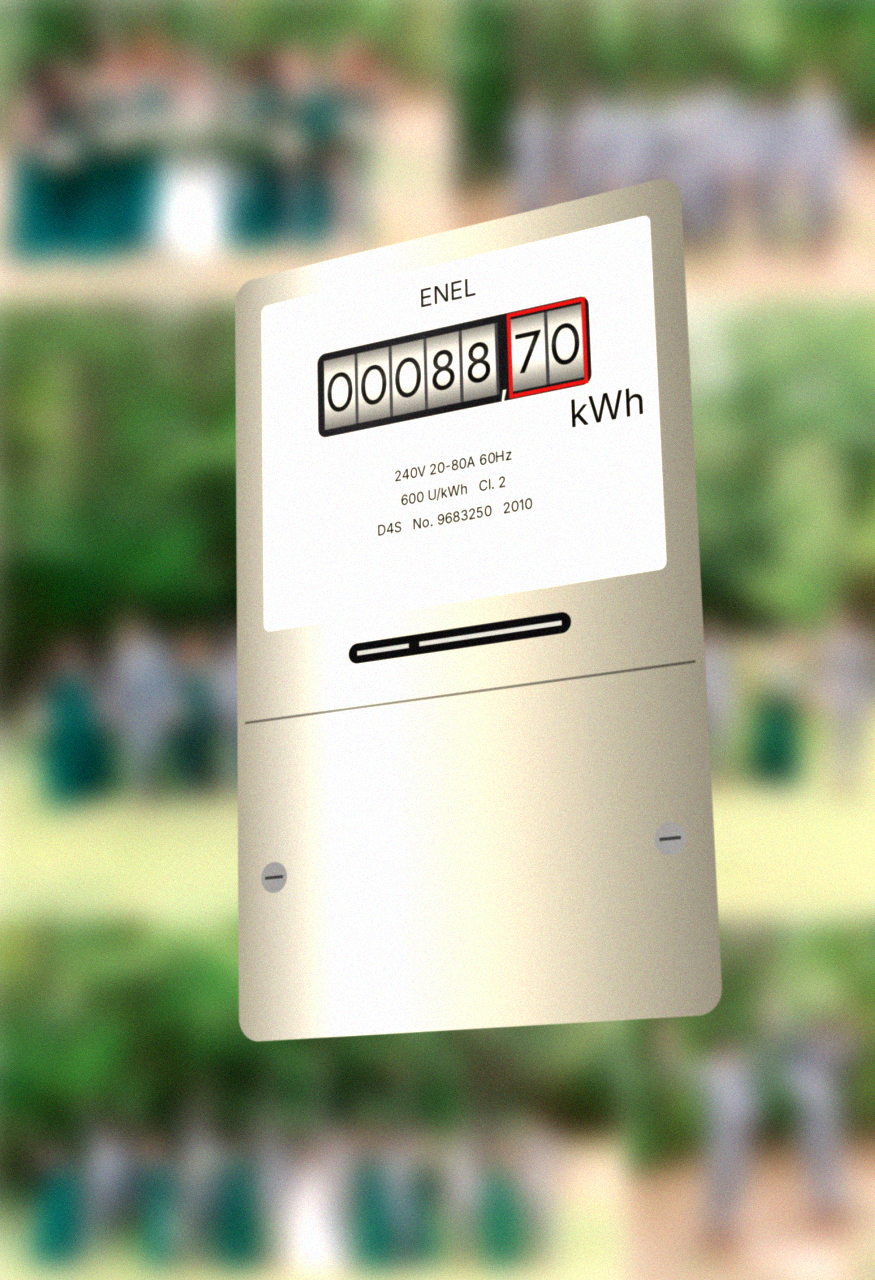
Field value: kWh 88.70
